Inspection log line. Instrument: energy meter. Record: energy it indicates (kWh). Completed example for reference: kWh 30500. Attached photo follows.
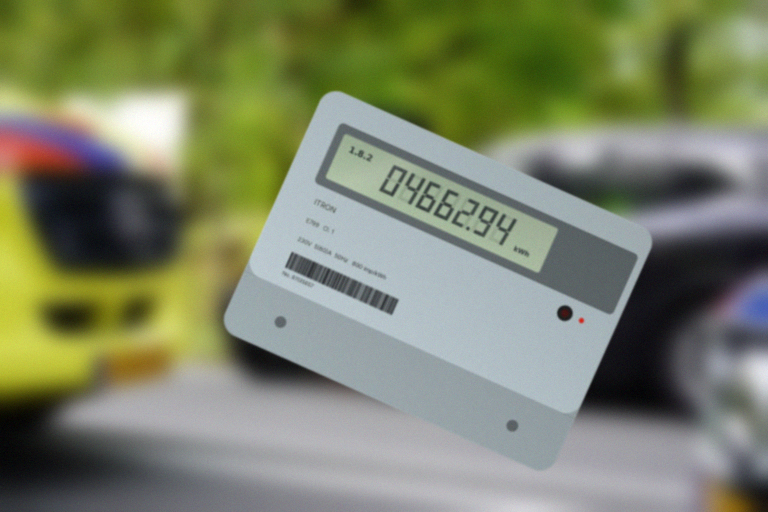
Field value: kWh 4662.94
